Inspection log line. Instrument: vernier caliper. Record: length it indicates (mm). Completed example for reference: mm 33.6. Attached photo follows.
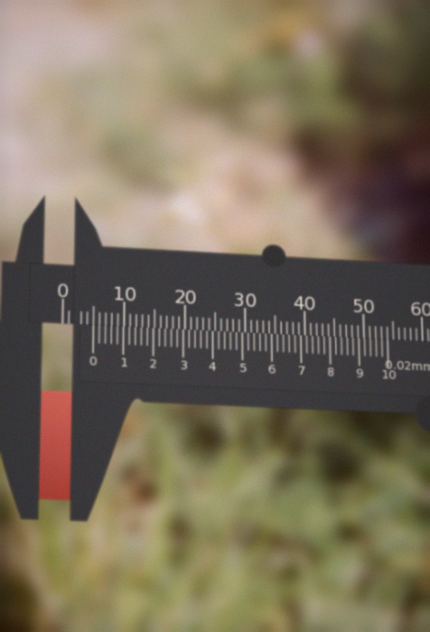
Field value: mm 5.0
